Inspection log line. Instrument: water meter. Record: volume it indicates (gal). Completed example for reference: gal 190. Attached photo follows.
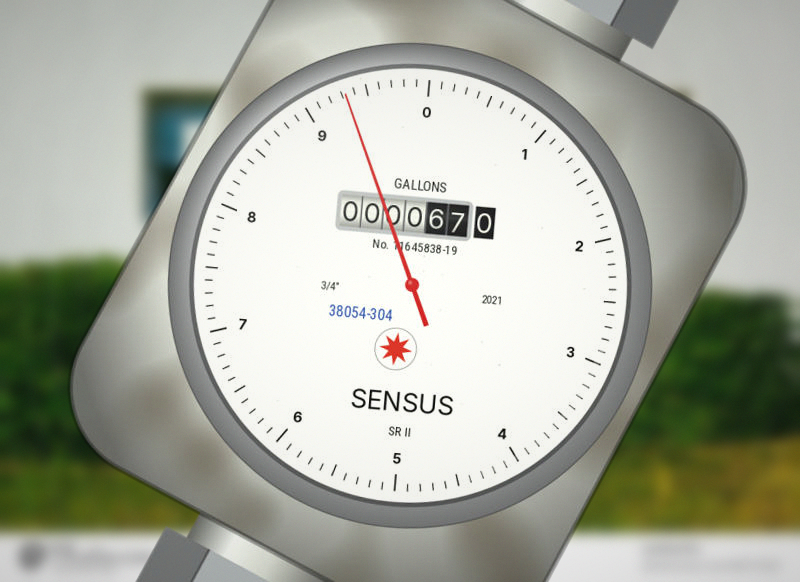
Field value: gal 669.3
